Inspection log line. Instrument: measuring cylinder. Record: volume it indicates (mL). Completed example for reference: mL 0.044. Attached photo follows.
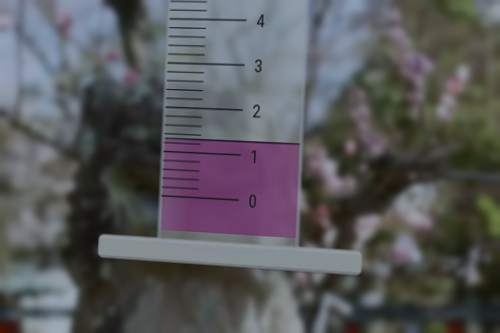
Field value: mL 1.3
